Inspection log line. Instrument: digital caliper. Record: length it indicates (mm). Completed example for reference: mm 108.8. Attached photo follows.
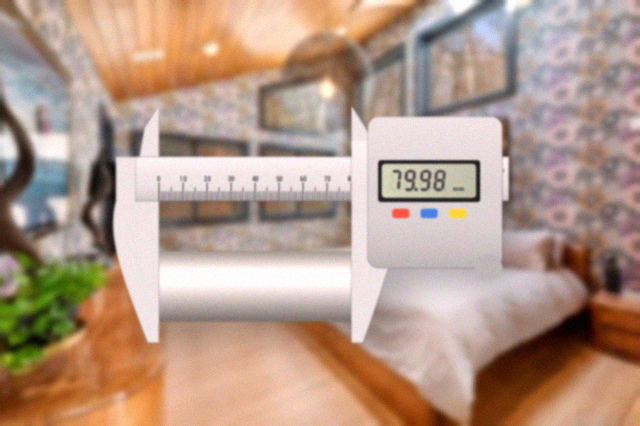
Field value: mm 79.98
